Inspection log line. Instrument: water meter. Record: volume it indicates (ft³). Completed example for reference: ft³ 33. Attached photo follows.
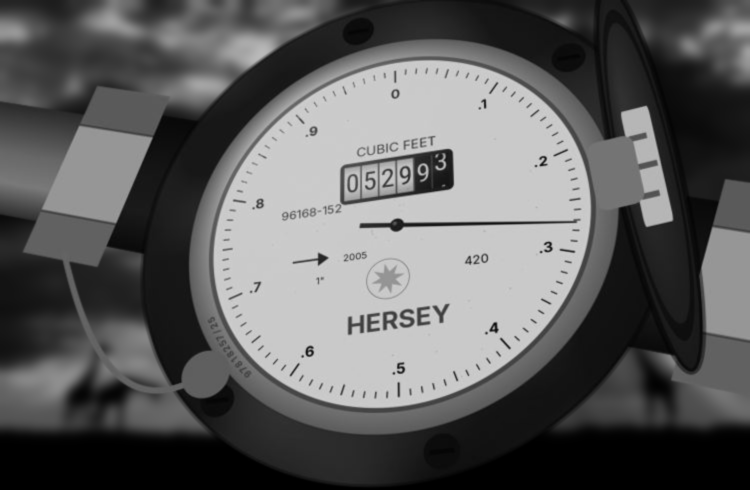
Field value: ft³ 52993.27
